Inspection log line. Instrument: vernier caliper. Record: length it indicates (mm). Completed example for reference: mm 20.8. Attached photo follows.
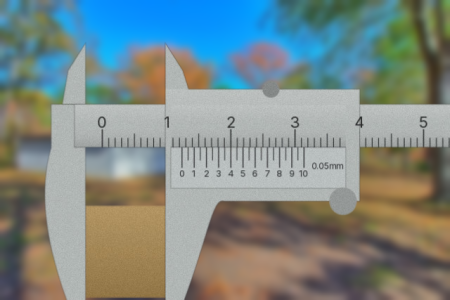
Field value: mm 12.4
